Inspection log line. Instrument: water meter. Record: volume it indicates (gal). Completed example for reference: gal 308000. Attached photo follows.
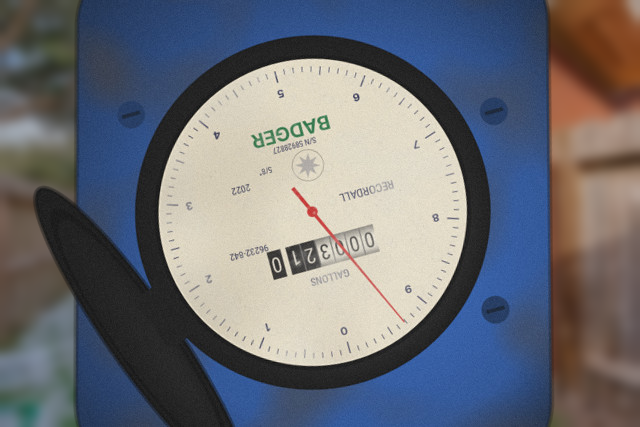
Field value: gal 3209.3
